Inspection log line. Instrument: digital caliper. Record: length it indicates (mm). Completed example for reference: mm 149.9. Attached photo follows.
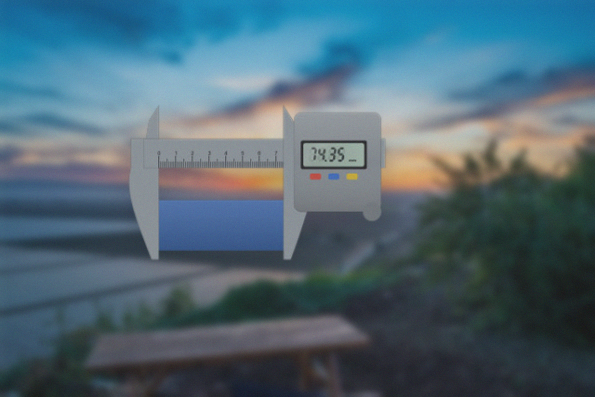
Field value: mm 74.35
